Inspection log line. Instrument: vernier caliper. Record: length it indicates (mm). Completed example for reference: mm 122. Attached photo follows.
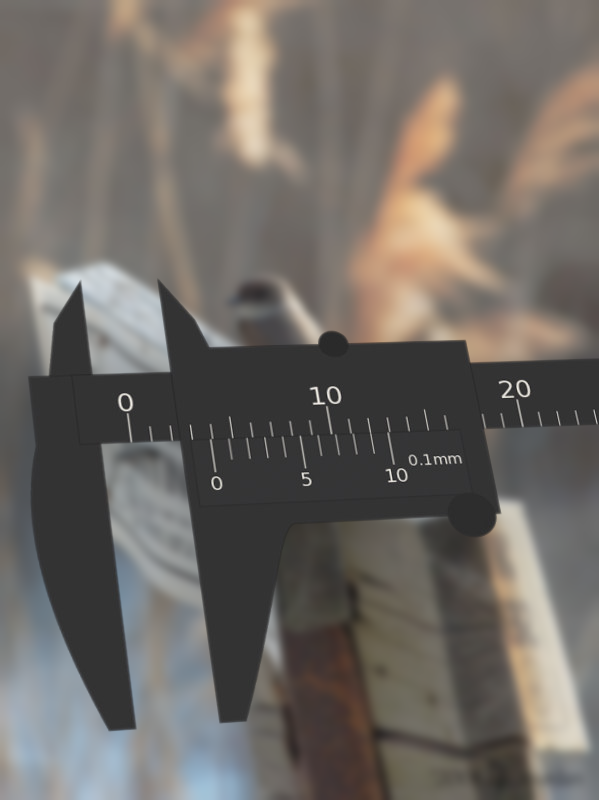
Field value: mm 3.9
